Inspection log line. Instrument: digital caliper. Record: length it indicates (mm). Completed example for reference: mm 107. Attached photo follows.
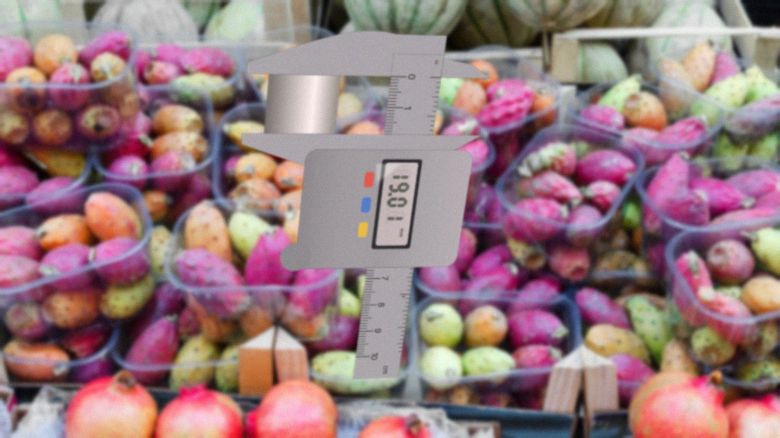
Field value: mm 19.01
